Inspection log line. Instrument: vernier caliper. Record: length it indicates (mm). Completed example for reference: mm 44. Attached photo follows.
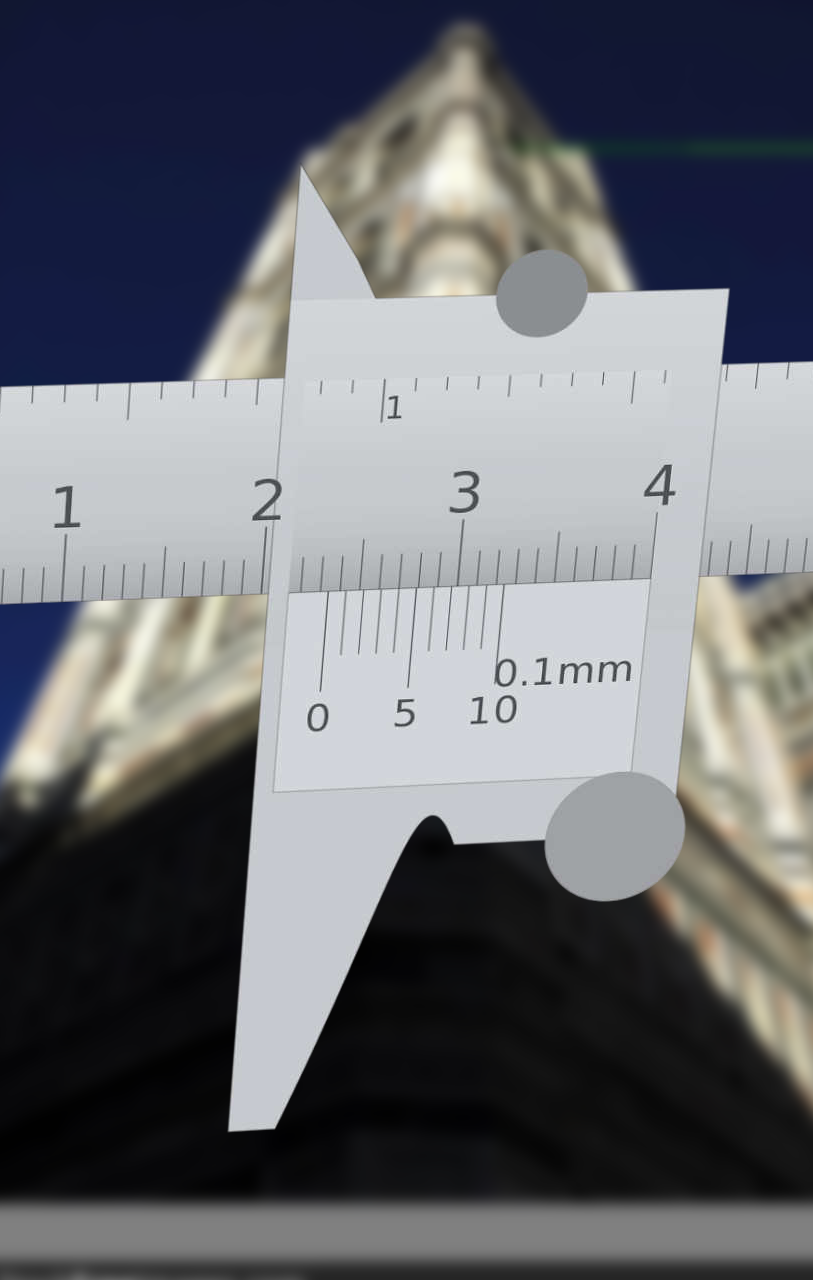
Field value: mm 23.4
